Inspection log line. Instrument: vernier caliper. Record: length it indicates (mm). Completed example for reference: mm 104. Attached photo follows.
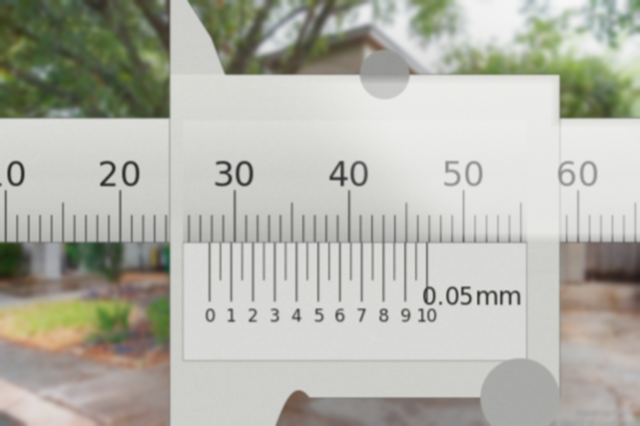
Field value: mm 27.8
